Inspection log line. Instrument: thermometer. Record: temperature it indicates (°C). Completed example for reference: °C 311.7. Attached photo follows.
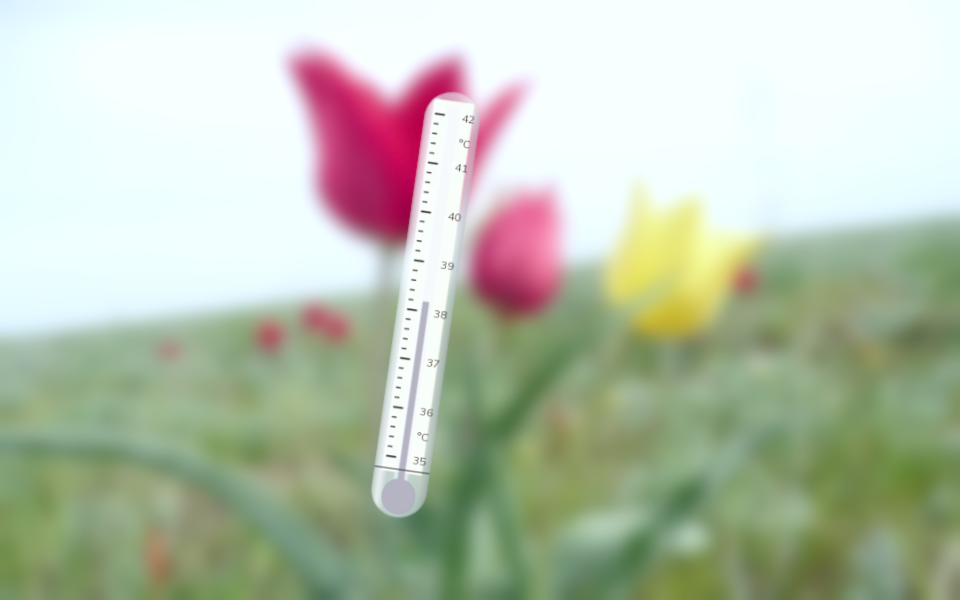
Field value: °C 38.2
